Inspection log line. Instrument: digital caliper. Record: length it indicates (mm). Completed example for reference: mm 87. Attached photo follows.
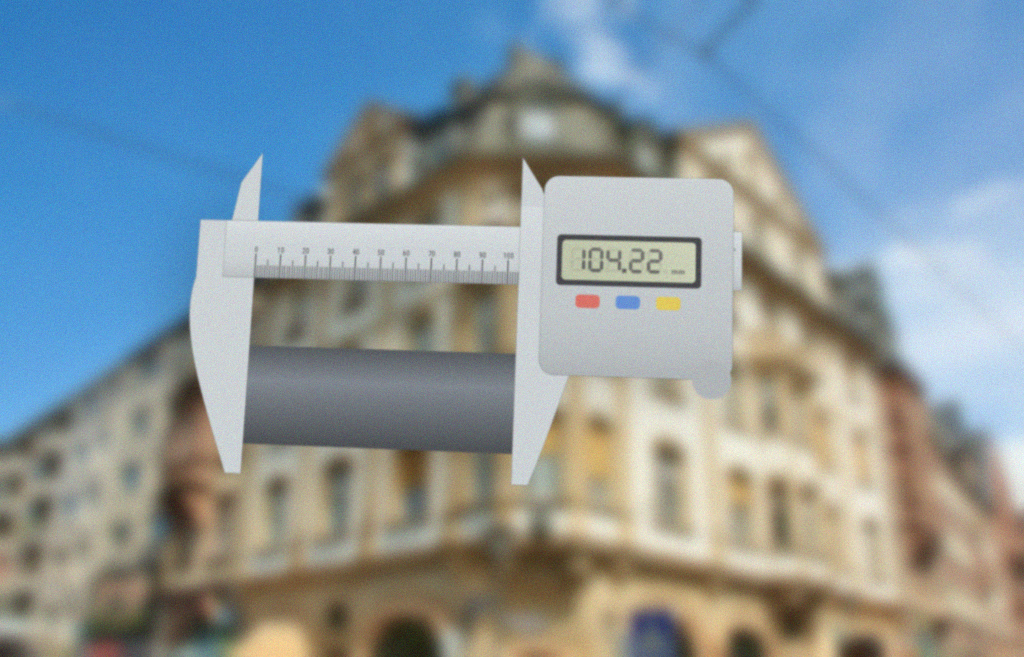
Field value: mm 104.22
